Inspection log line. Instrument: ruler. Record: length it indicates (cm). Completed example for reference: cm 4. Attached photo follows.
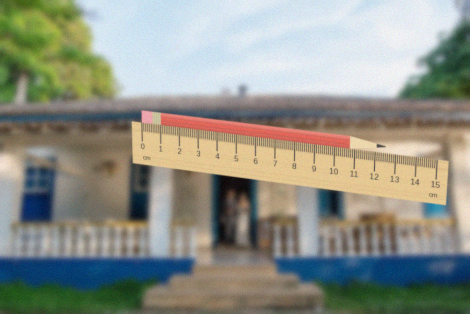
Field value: cm 12.5
